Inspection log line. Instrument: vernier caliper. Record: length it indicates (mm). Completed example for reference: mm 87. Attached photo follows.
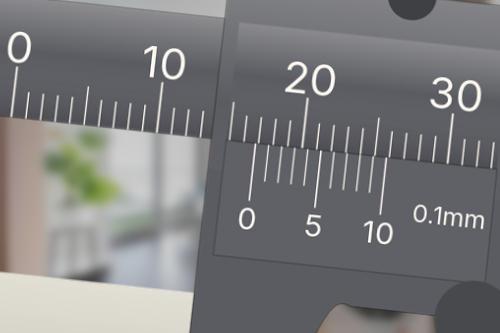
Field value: mm 16.8
